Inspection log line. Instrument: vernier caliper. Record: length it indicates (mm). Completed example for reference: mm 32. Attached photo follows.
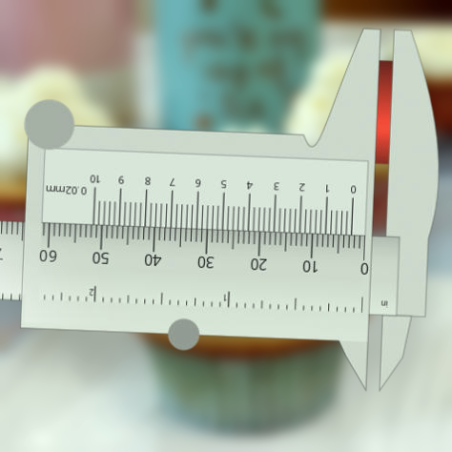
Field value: mm 2.6
